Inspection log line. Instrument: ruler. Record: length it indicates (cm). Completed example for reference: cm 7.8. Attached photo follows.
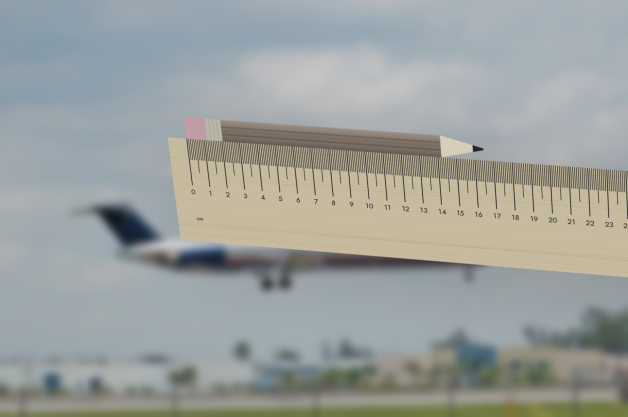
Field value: cm 16.5
